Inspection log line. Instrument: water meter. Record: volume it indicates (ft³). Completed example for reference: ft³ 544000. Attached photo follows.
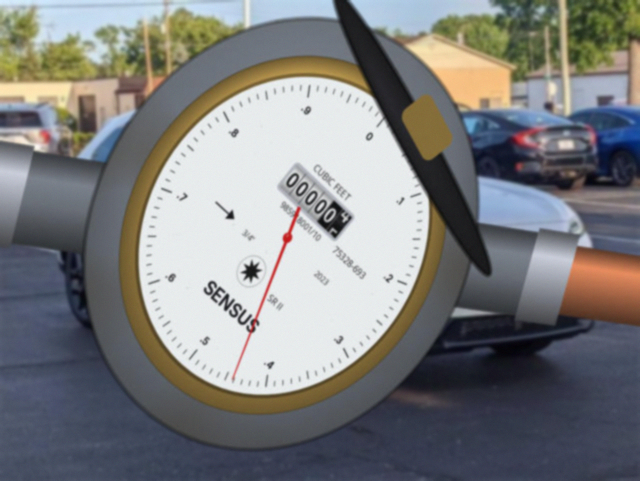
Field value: ft³ 4.44
